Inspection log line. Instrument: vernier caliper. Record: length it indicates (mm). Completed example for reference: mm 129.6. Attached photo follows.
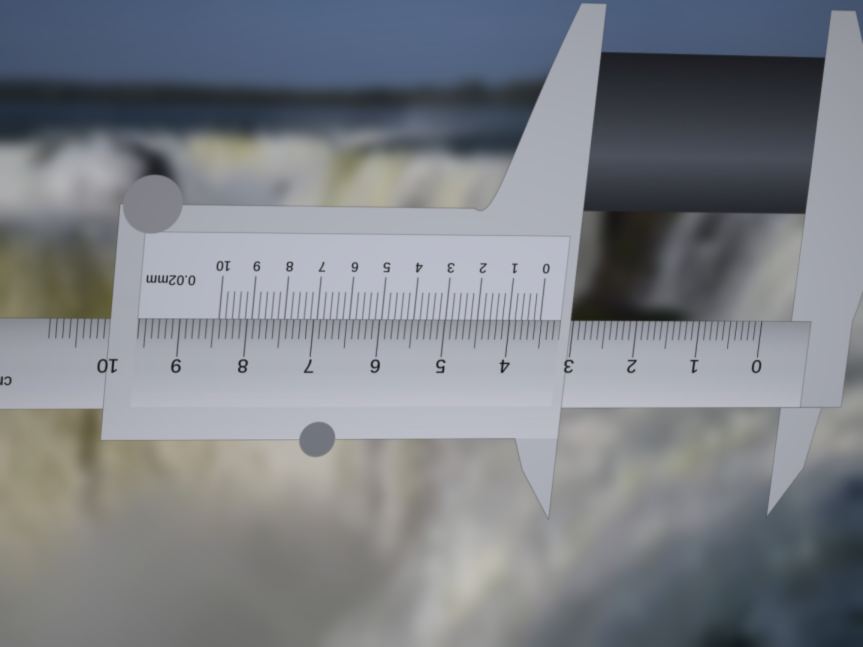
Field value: mm 35.2
